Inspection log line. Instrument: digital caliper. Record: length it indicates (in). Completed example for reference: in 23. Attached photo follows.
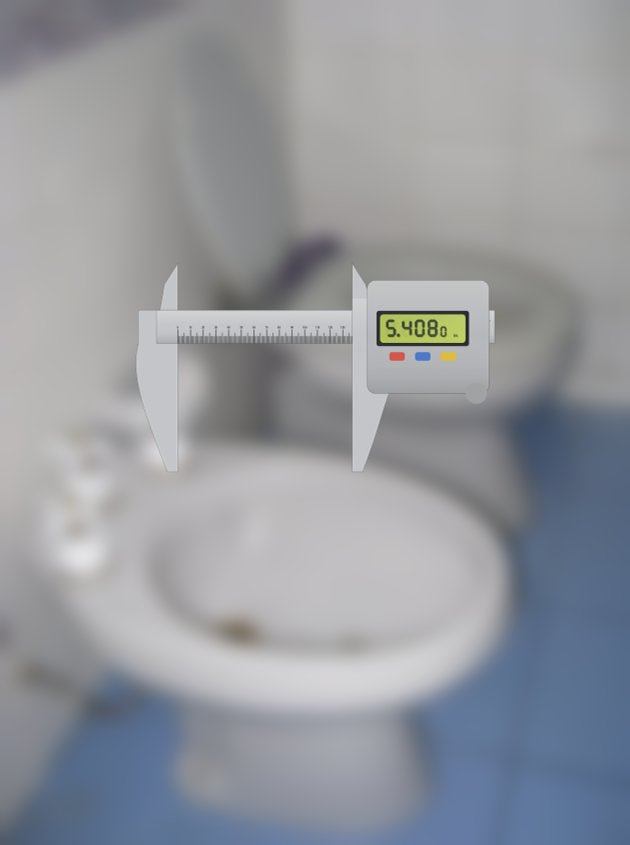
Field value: in 5.4080
